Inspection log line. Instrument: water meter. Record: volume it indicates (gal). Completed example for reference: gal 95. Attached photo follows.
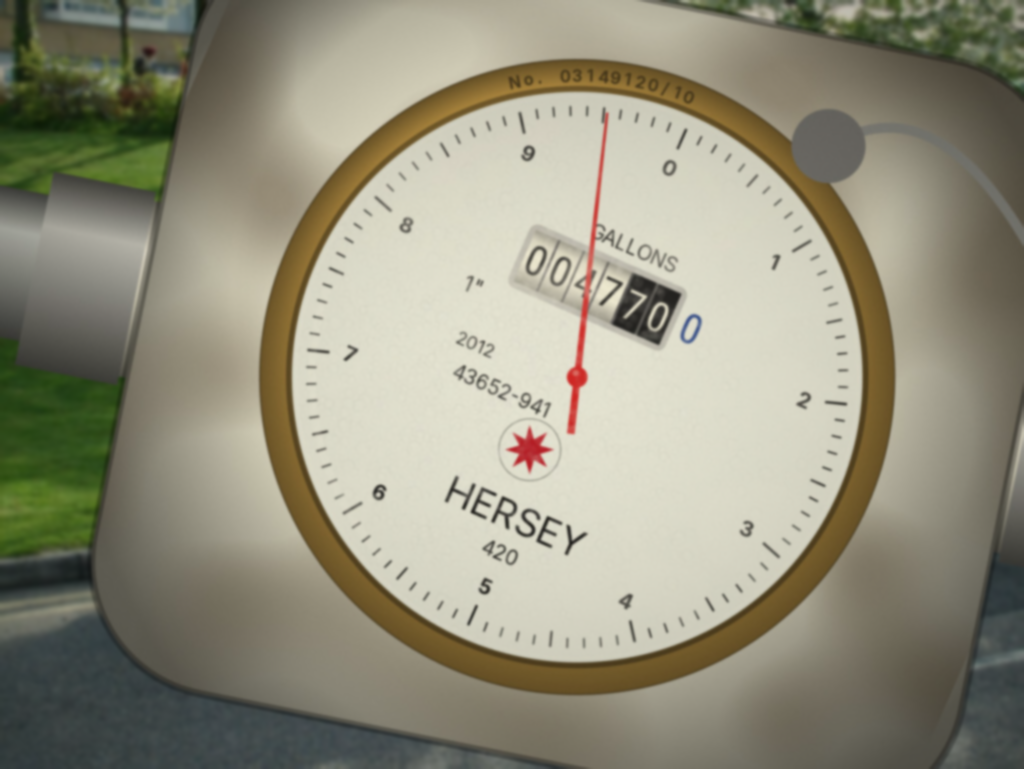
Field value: gal 47699.5
